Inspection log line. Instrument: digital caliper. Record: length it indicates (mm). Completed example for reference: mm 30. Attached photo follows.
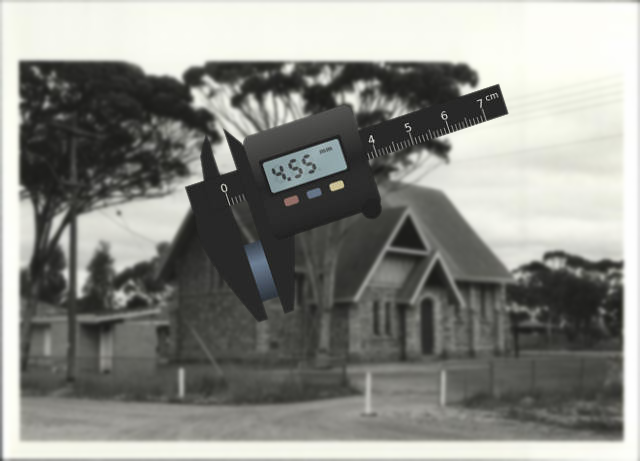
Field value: mm 4.55
